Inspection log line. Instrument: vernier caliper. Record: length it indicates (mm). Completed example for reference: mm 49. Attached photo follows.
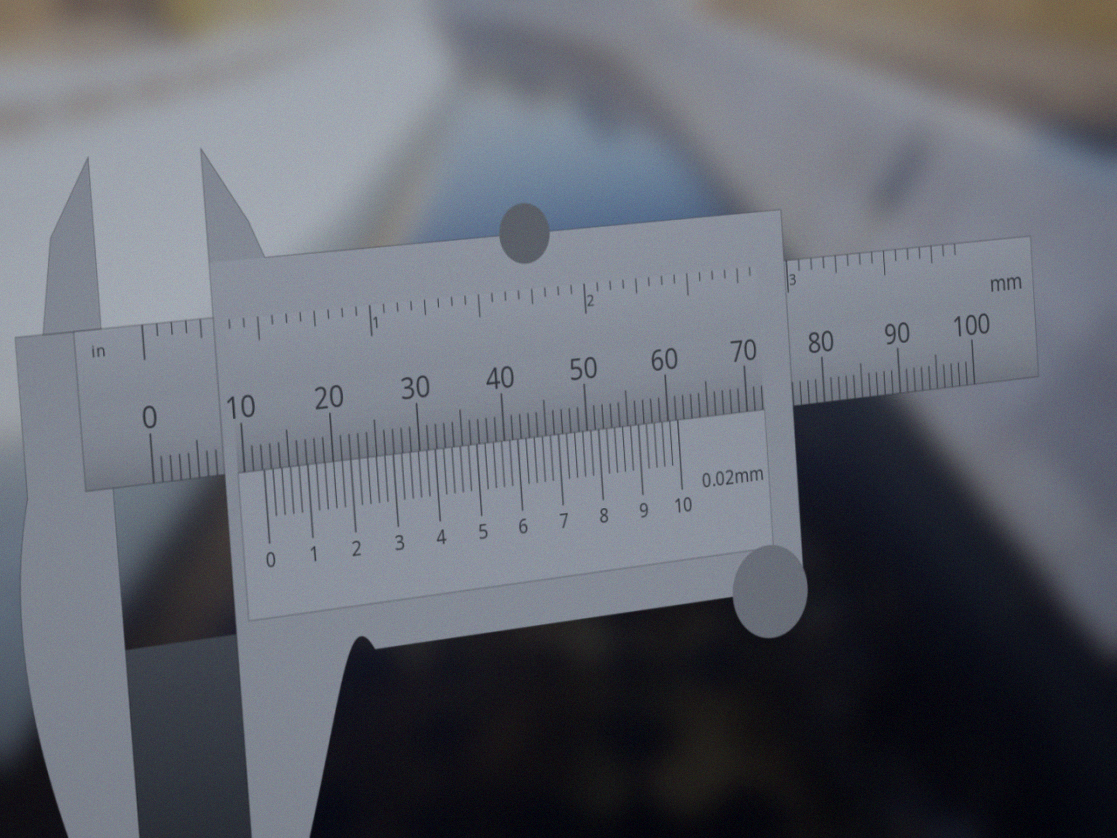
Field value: mm 12.2
